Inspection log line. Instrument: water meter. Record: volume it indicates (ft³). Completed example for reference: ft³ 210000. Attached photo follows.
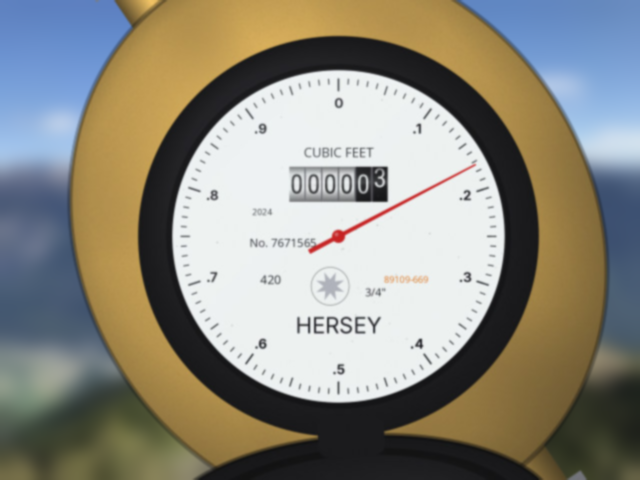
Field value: ft³ 3.17
